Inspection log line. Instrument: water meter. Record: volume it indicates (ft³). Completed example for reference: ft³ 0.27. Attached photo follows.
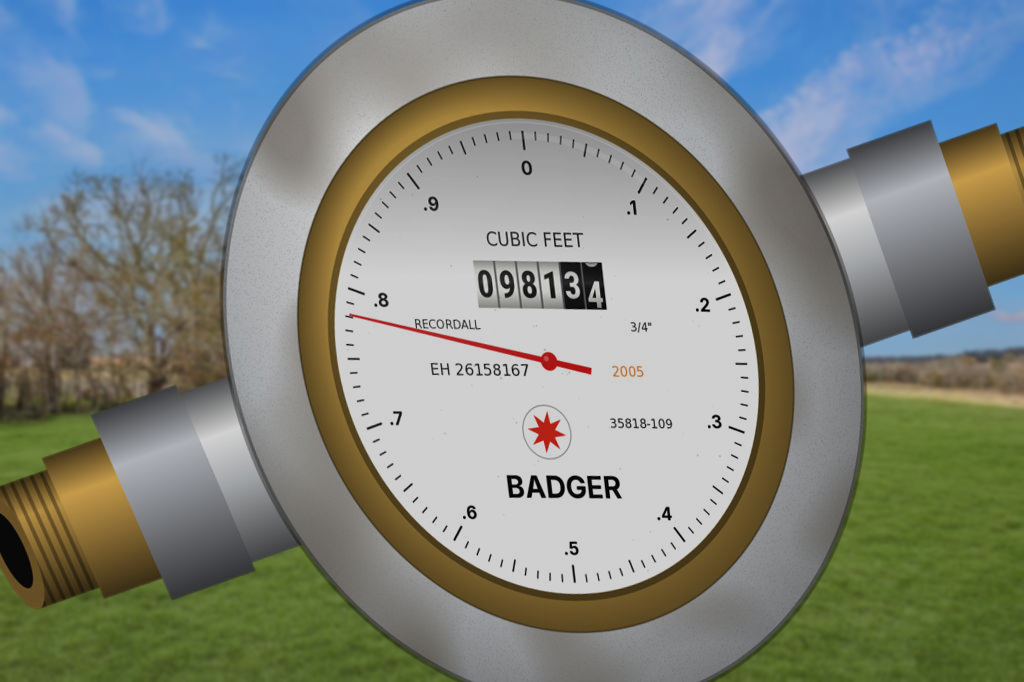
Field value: ft³ 98133.78
